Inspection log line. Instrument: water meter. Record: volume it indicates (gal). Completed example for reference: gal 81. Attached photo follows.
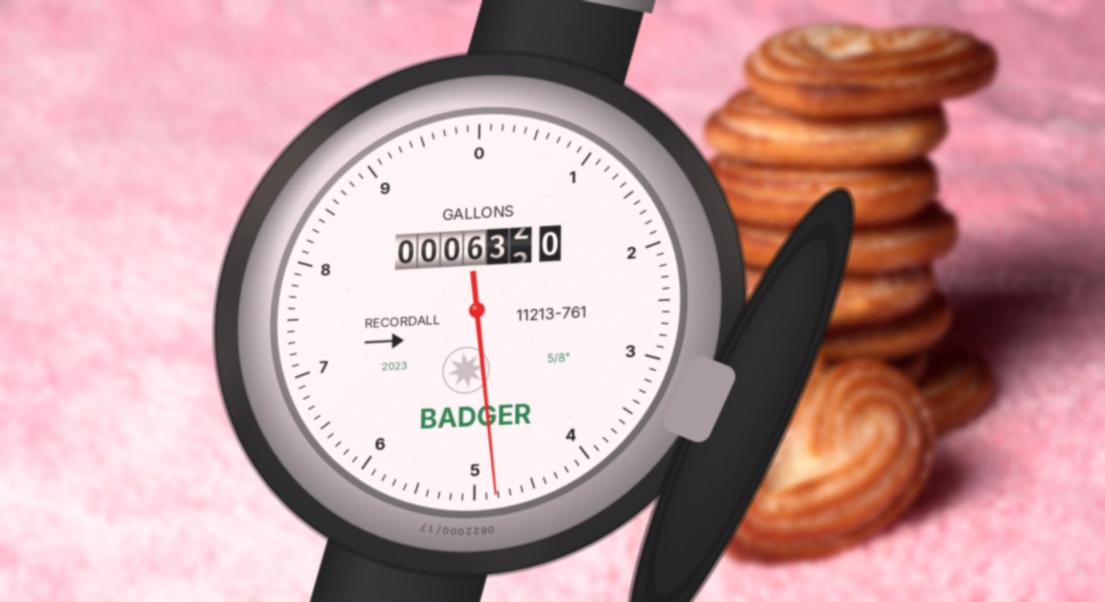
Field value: gal 6324.8
